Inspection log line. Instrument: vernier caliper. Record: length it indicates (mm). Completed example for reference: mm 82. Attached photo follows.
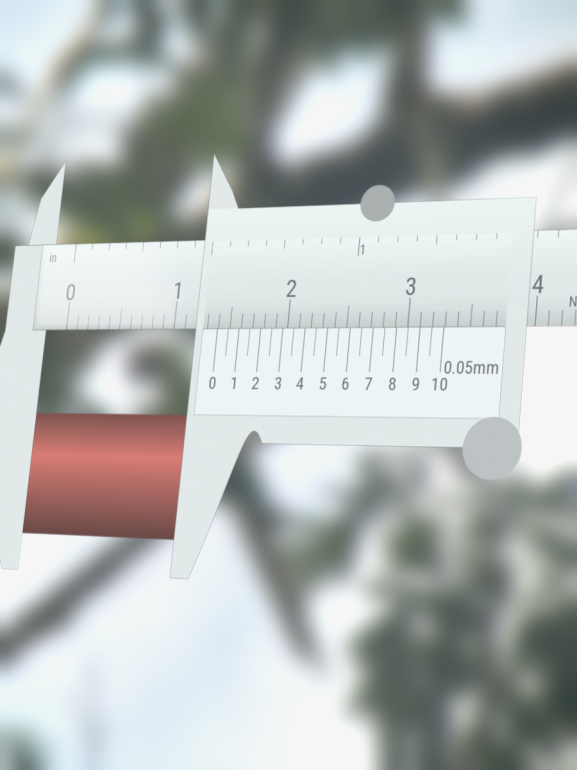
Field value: mm 13.9
